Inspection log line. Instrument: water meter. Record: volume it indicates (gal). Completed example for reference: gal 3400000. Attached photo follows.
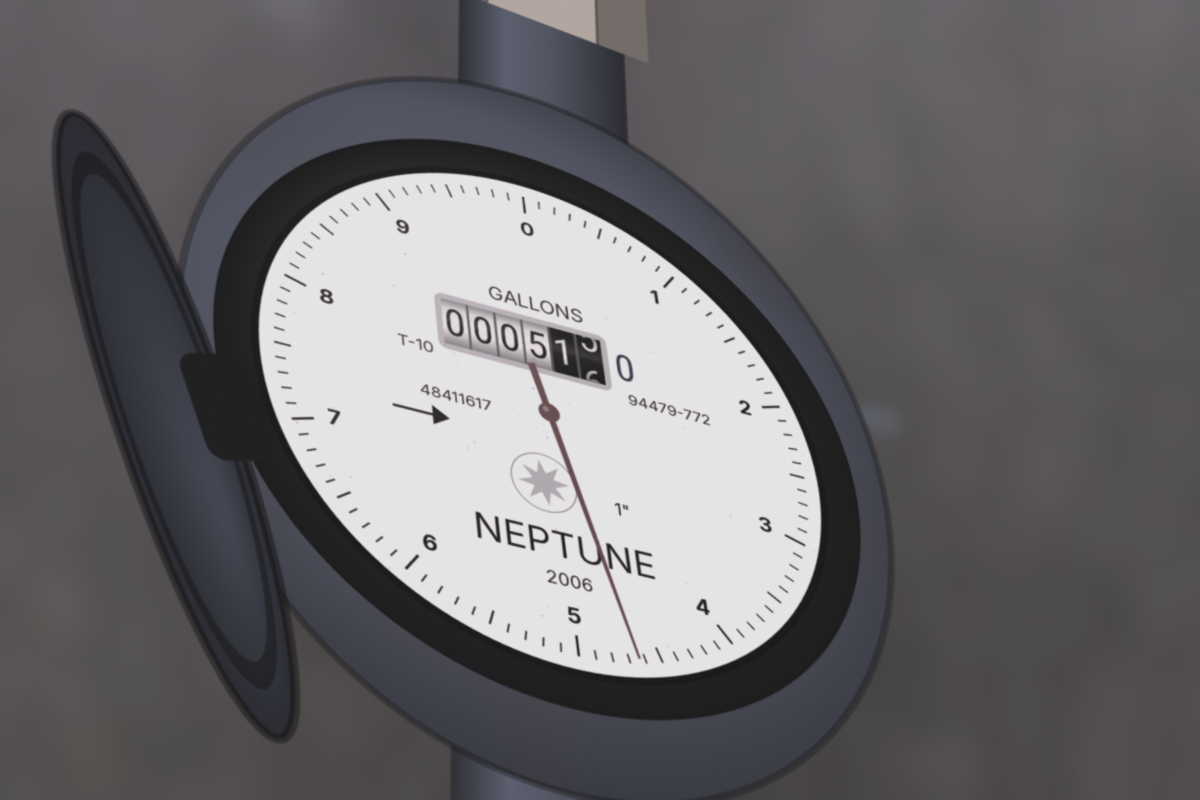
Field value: gal 5154.6
